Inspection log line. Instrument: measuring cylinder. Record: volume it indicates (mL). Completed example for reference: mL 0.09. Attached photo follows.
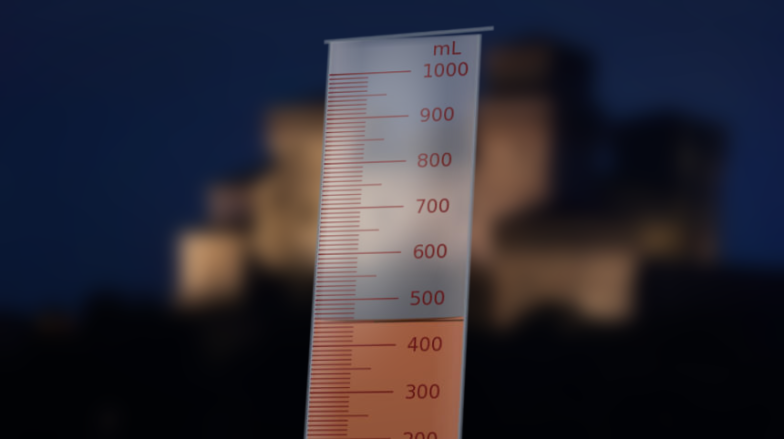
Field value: mL 450
